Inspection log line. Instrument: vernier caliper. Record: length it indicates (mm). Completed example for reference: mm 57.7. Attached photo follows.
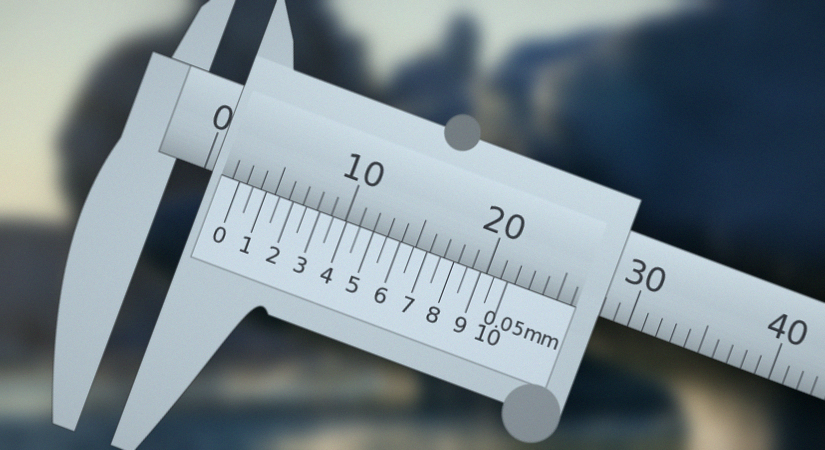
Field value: mm 2.5
